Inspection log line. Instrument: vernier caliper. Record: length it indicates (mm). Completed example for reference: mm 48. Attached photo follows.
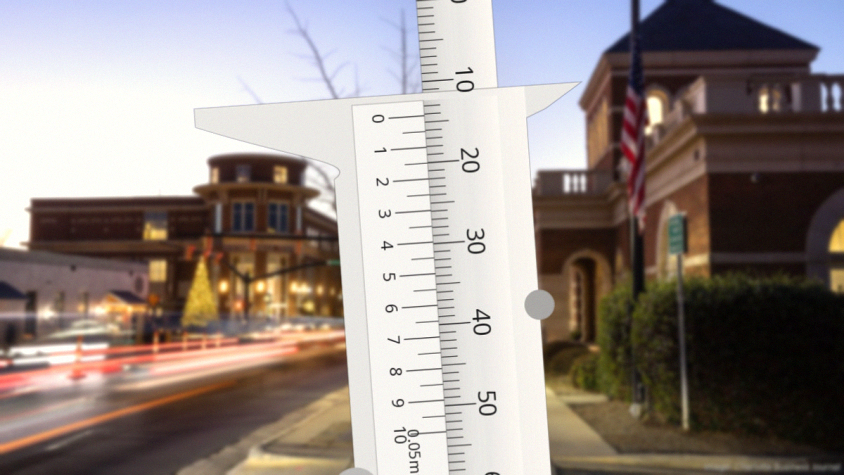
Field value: mm 14.2
